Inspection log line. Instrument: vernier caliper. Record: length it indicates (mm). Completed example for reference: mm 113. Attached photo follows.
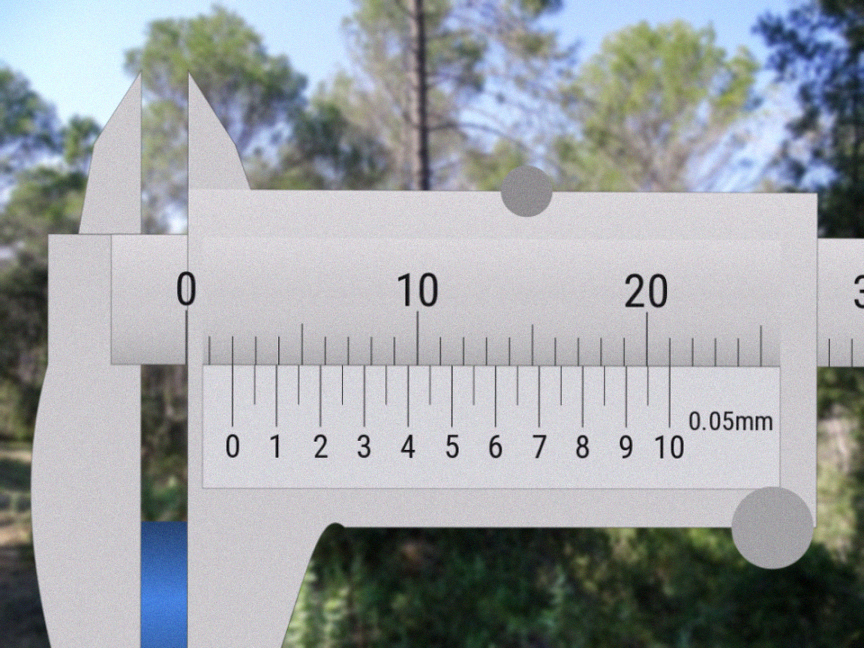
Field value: mm 2.00
